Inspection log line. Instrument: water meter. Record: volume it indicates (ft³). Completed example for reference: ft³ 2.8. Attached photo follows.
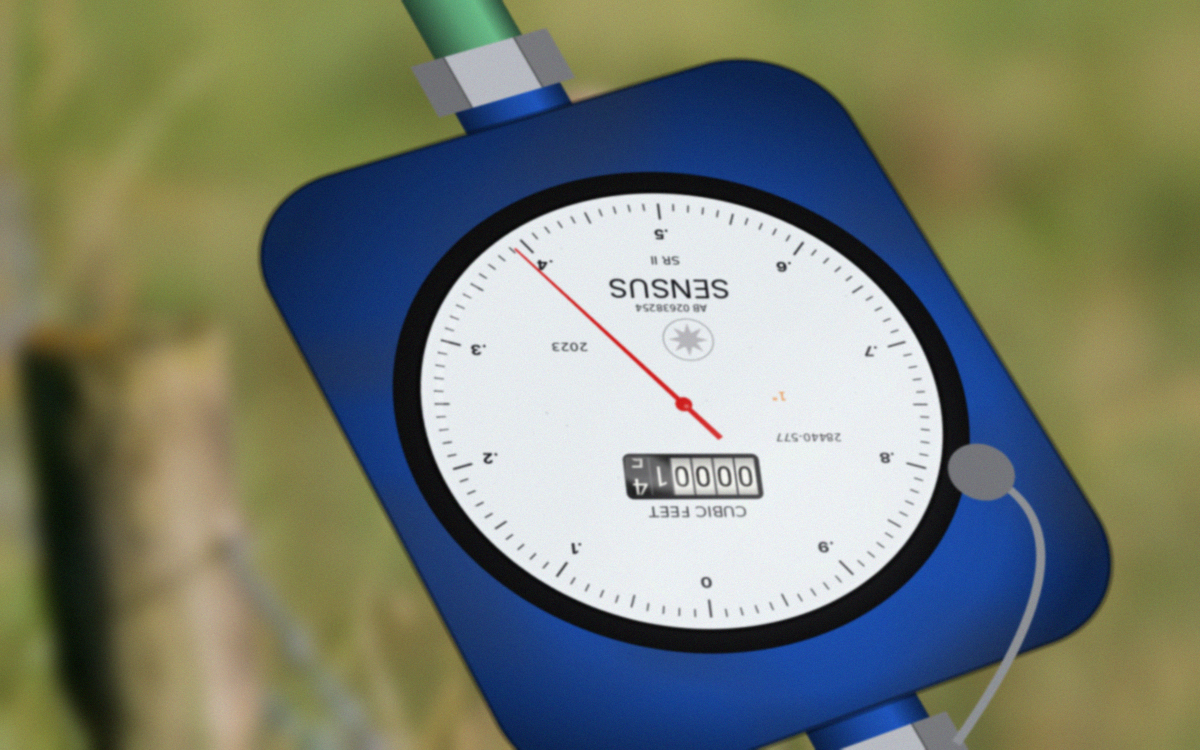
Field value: ft³ 14.39
